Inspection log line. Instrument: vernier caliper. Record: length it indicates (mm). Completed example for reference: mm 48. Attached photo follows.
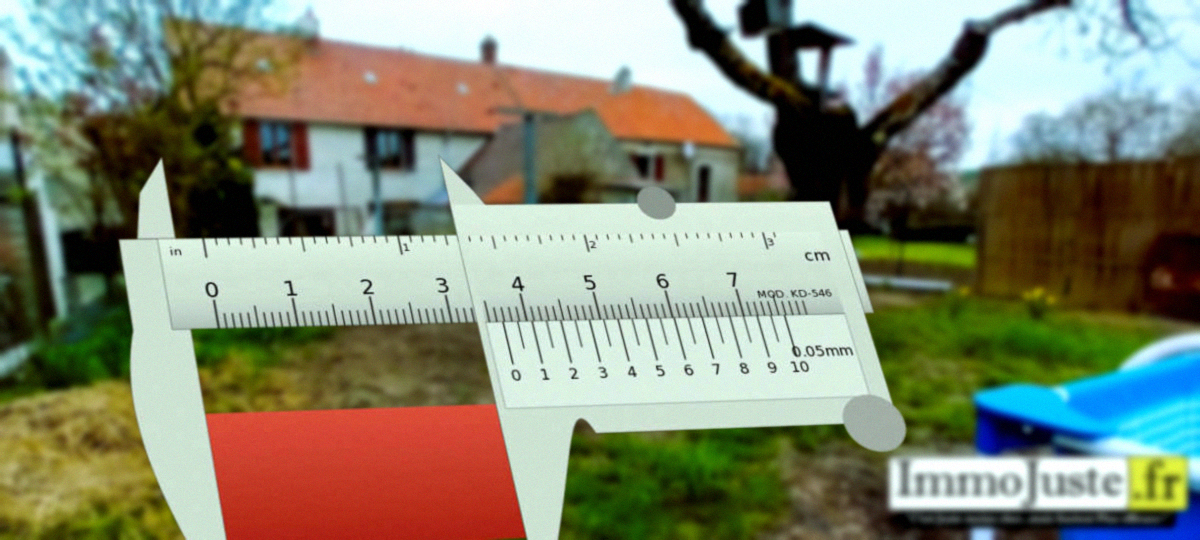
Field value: mm 36.8
